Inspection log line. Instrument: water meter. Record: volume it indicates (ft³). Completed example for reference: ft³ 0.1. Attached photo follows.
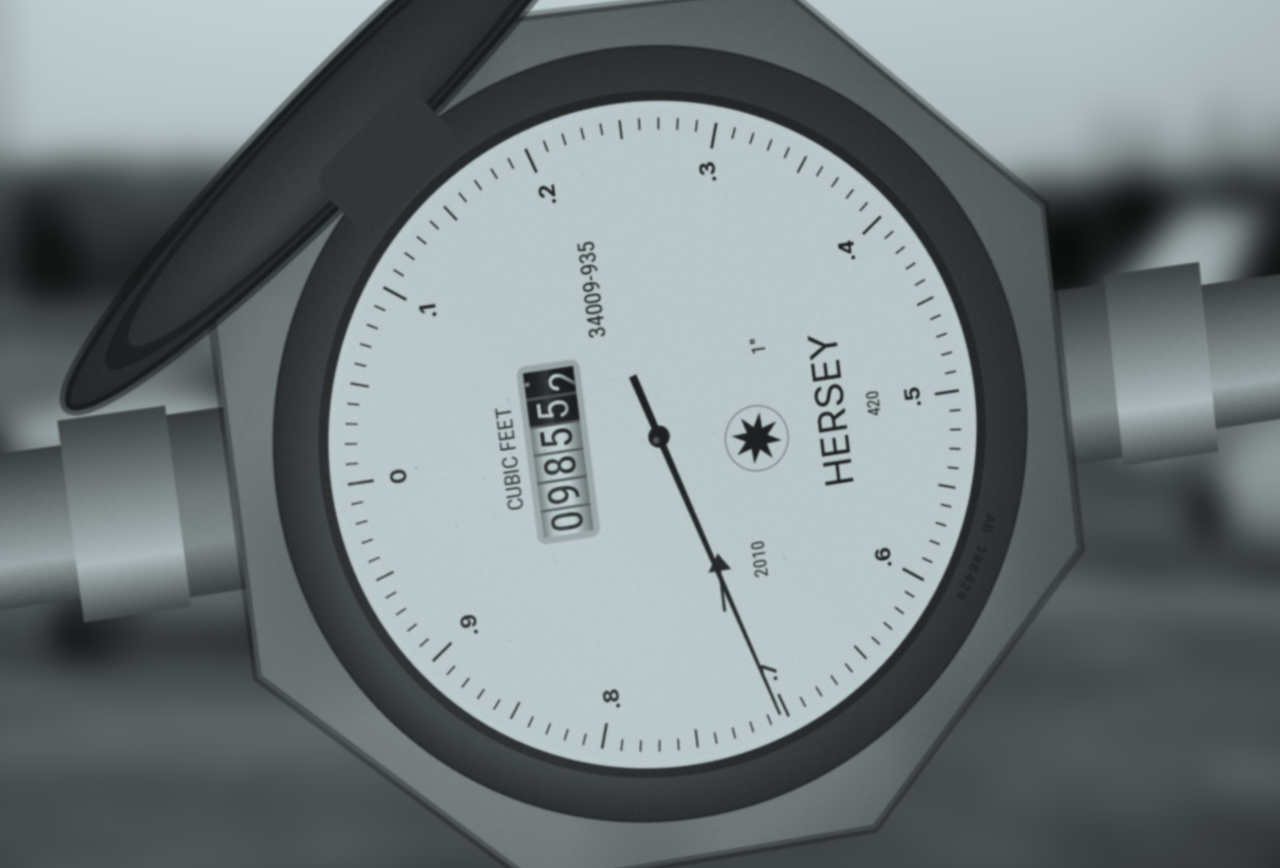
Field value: ft³ 98551.70
